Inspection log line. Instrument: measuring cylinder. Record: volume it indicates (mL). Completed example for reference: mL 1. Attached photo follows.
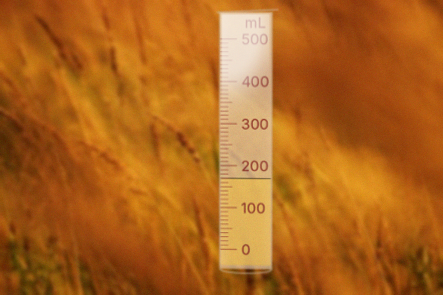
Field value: mL 170
